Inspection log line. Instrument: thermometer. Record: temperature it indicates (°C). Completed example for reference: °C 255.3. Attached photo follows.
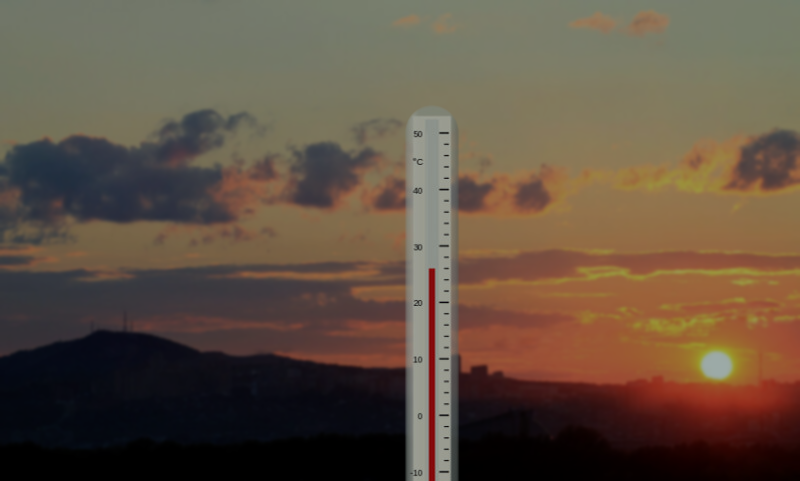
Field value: °C 26
